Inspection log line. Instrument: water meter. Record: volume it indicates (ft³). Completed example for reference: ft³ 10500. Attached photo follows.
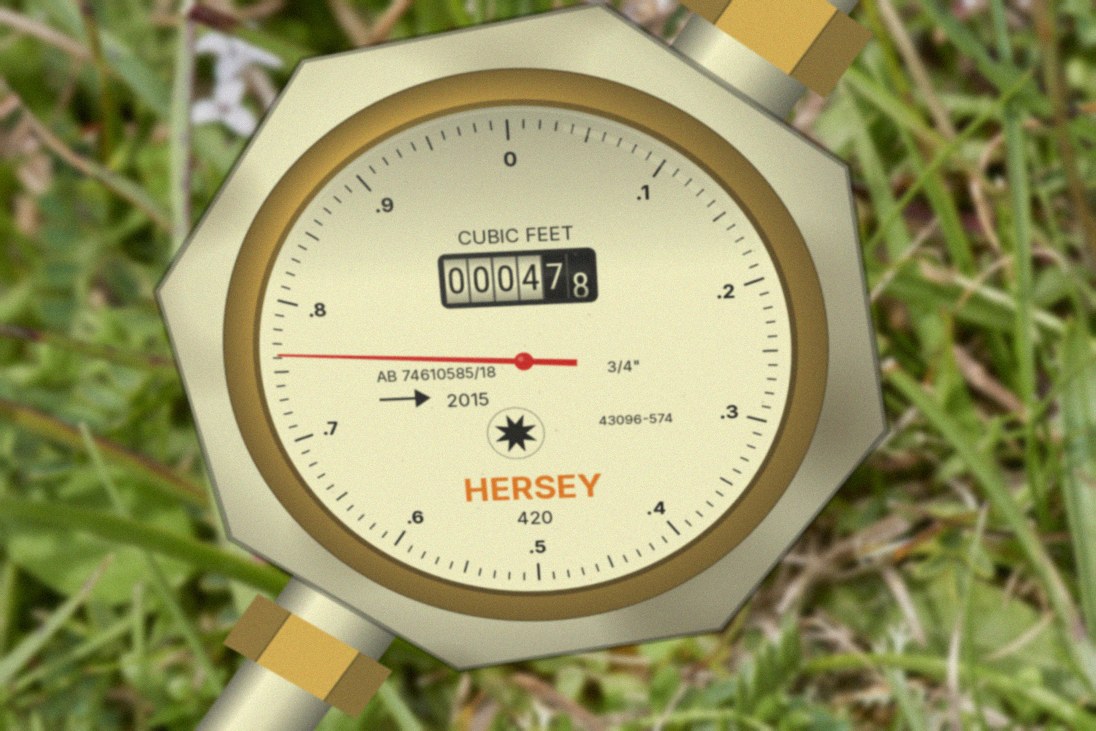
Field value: ft³ 477.76
